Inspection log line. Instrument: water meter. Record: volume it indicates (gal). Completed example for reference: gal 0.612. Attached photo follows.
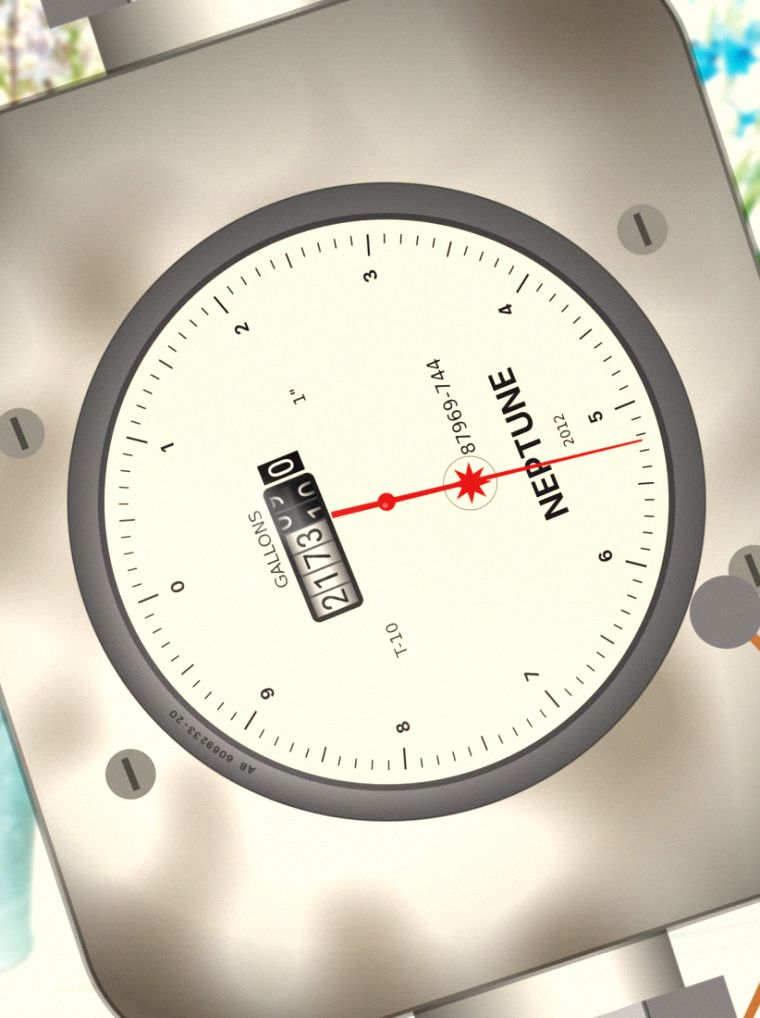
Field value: gal 2173095.2
